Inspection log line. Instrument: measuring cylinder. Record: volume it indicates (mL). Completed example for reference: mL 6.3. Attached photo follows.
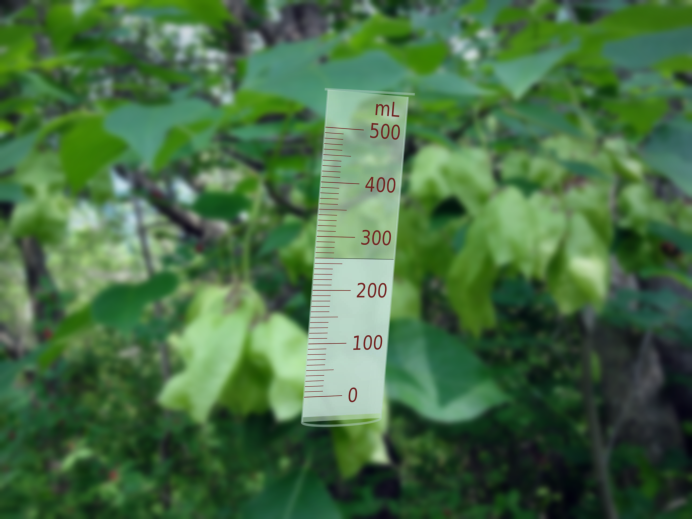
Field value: mL 260
